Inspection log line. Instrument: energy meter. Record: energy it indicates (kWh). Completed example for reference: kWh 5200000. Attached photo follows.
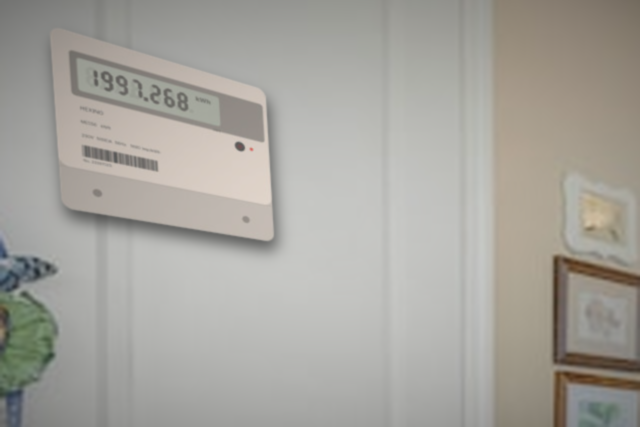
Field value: kWh 1997.268
